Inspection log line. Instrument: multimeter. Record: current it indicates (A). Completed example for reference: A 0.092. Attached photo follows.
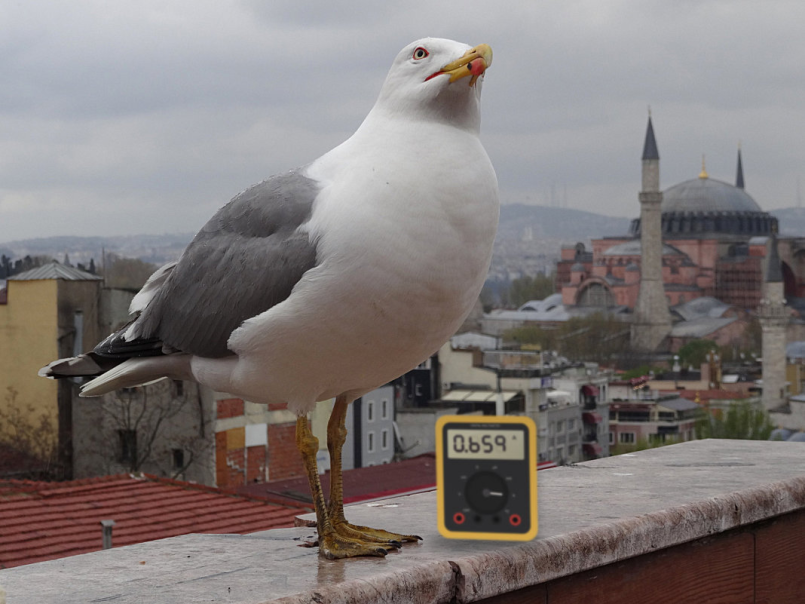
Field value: A 0.659
